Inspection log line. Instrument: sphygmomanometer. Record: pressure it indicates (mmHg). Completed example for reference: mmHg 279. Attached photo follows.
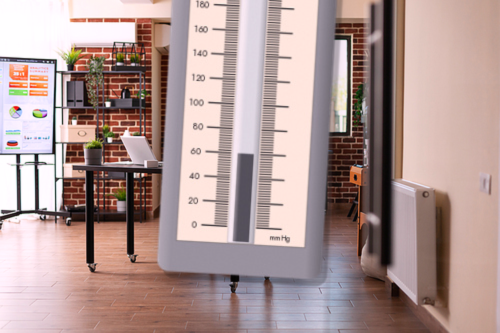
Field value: mmHg 60
